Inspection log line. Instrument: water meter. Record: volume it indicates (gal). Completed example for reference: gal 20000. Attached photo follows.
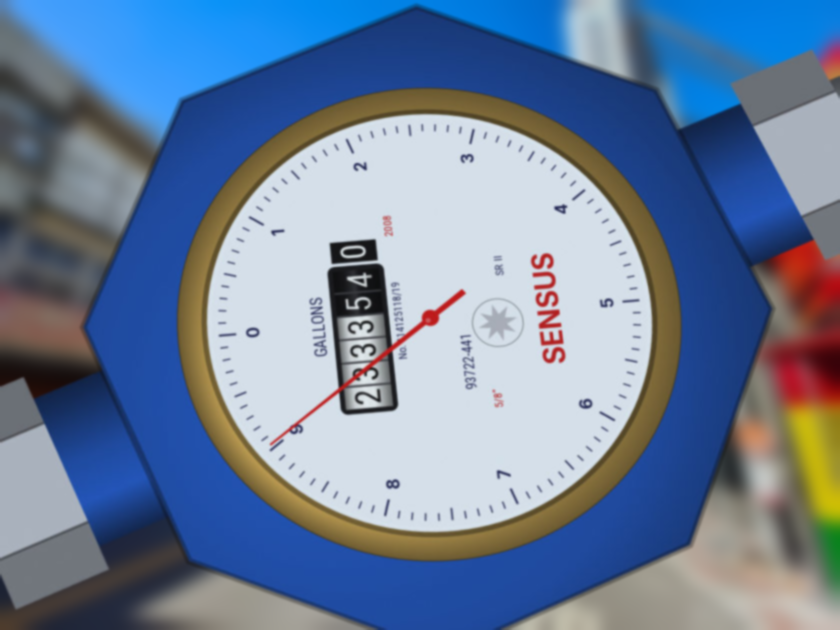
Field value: gal 2333539.0
